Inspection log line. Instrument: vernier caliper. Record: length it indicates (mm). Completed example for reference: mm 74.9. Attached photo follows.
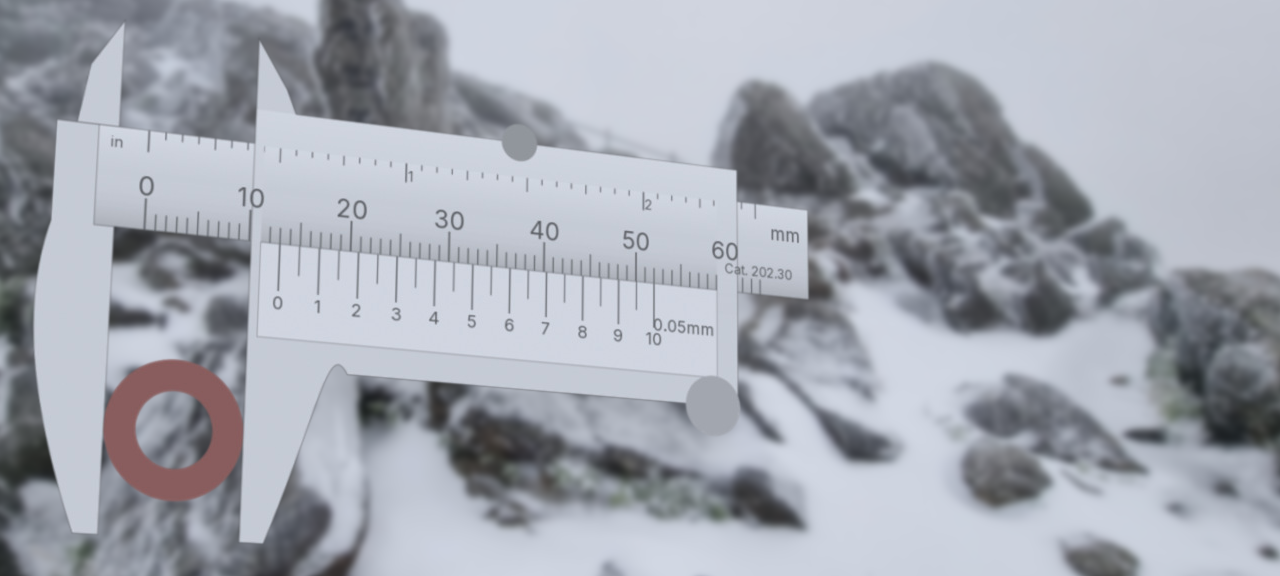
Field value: mm 13.0
